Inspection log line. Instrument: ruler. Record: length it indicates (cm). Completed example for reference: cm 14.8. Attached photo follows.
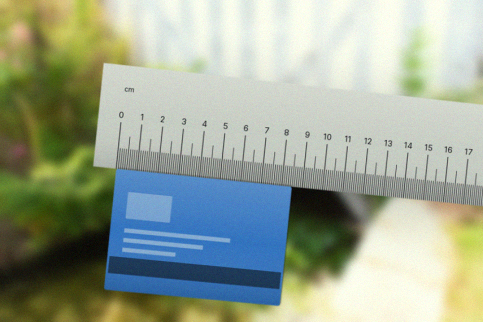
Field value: cm 8.5
